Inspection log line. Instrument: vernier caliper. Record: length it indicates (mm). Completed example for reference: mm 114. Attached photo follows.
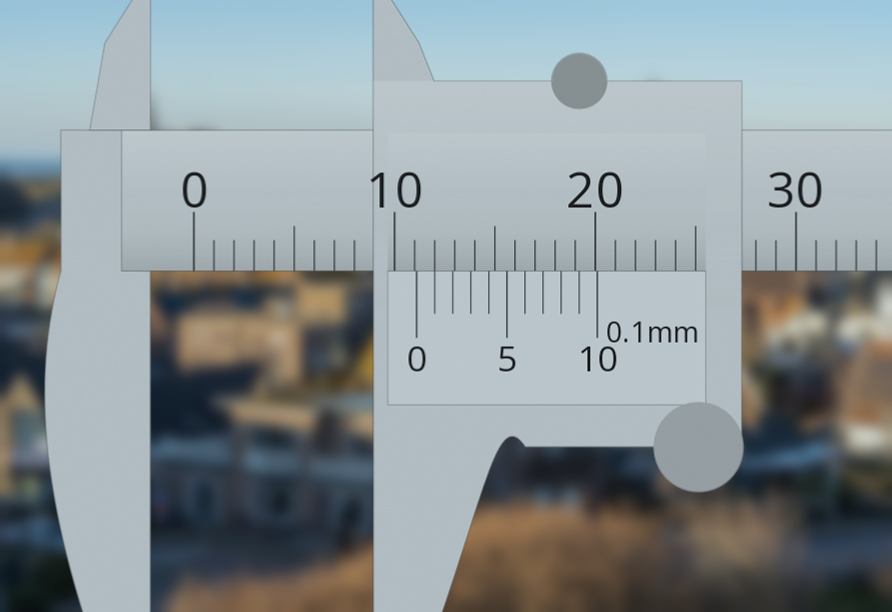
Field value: mm 11.1
